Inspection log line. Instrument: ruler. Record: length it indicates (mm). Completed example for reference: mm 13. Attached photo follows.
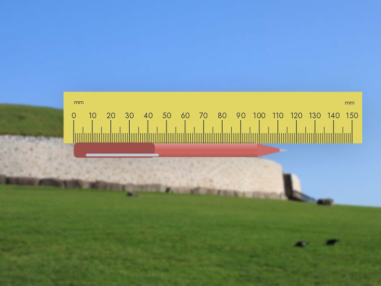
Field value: mm 115
